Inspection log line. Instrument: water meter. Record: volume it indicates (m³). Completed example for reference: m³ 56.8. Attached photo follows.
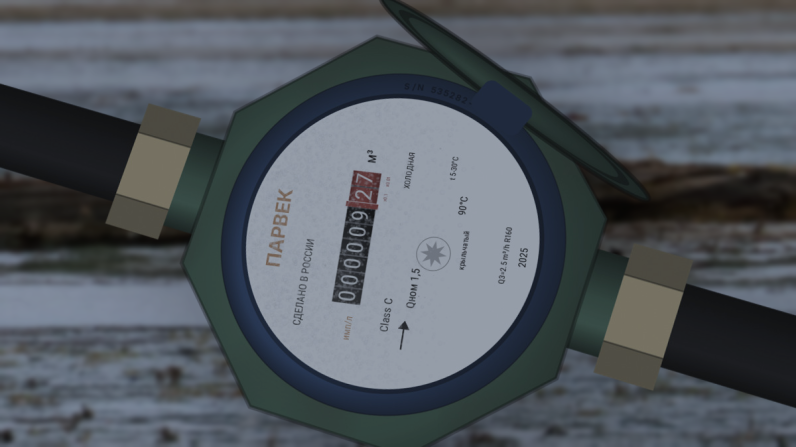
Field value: m³ 9.27
